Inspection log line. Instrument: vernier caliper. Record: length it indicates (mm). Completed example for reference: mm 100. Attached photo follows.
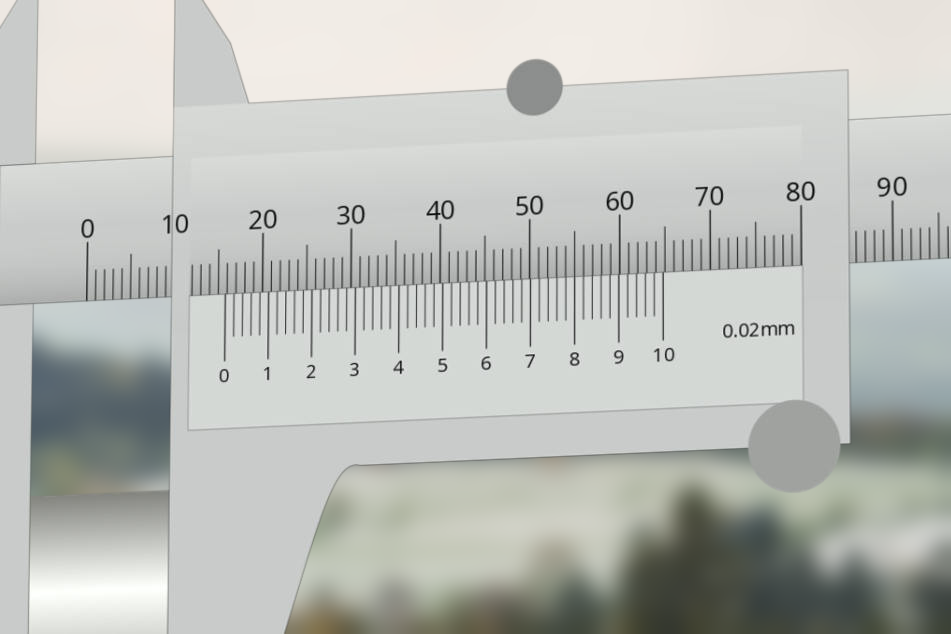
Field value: mm 15.8
